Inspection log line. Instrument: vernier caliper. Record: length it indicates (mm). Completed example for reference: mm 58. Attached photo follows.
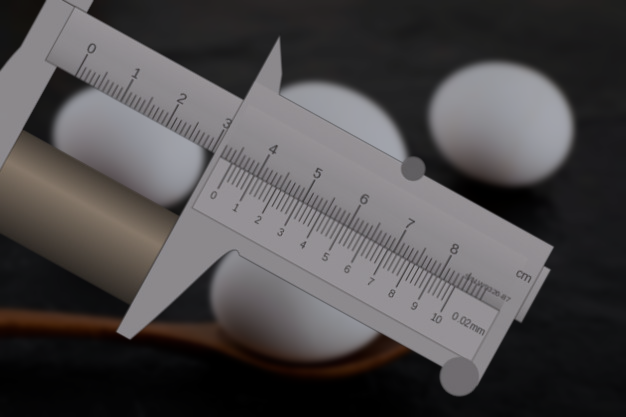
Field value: mm 34.5
